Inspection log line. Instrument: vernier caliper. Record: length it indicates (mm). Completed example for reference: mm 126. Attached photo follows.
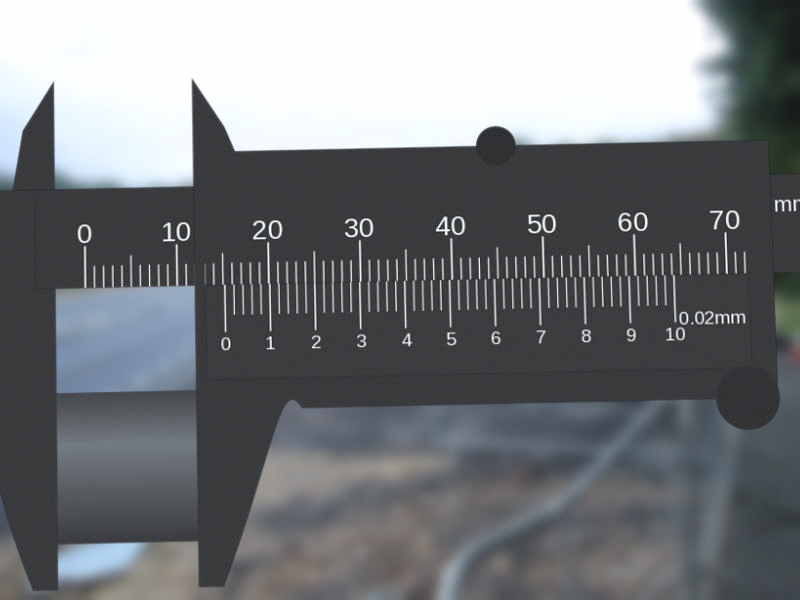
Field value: mm 15.2
